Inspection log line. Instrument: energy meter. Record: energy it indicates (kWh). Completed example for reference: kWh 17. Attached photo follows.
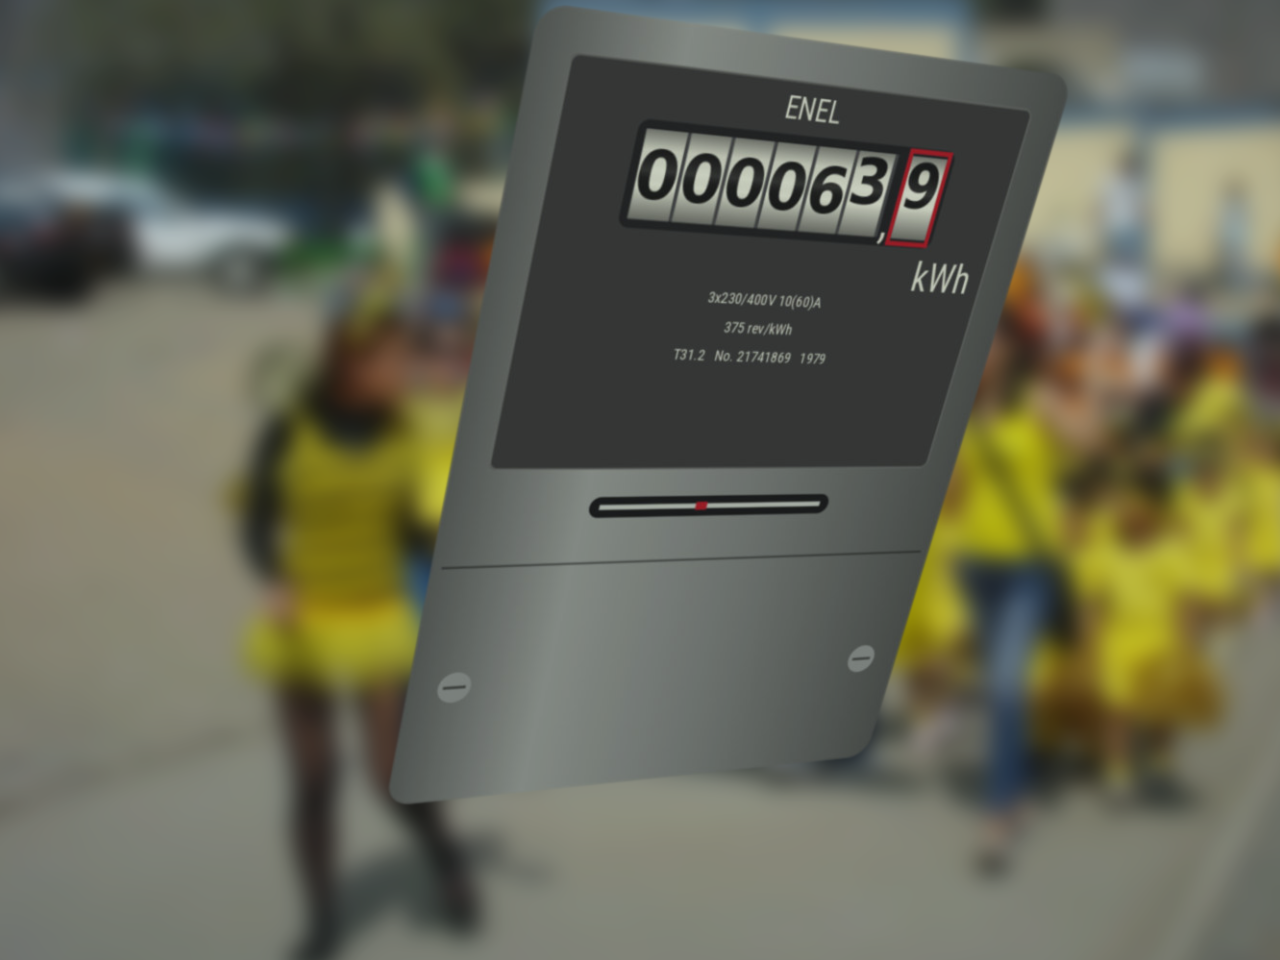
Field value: kWh 63.9
